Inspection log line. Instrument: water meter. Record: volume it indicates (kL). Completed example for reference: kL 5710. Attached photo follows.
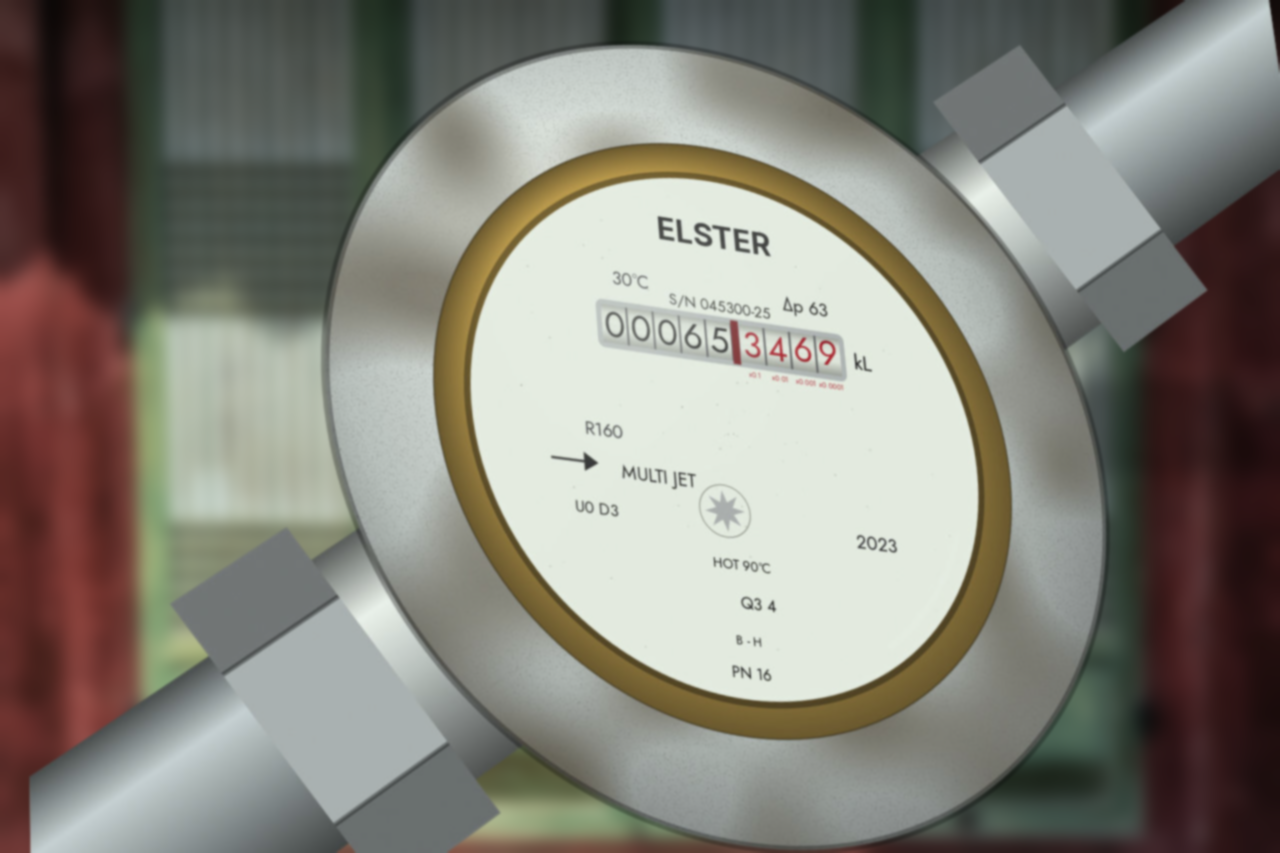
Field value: kL 65.3469
